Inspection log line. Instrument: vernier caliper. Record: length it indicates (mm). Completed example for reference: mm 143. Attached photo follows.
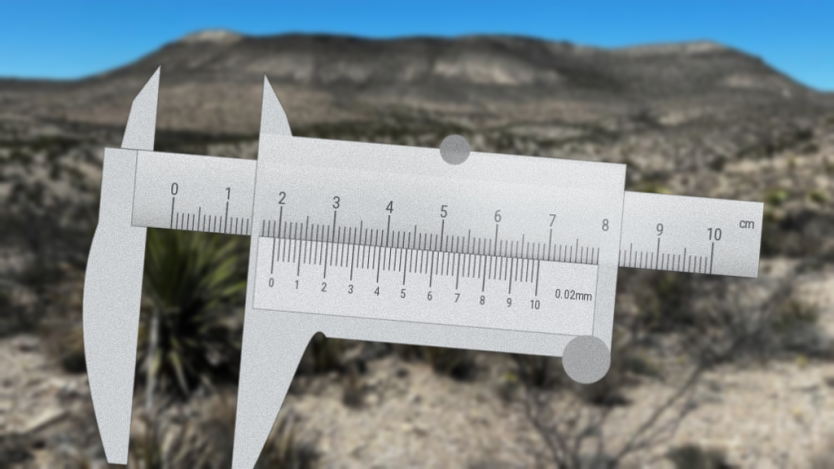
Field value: mm 19.2
